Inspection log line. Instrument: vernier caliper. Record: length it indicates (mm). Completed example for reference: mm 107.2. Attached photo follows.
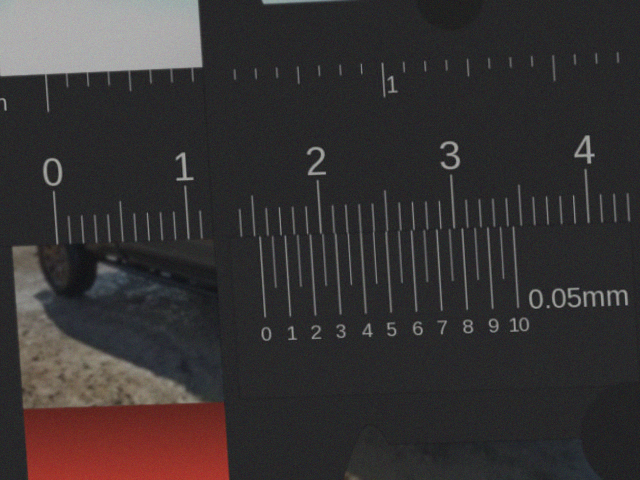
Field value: mm 15.4
